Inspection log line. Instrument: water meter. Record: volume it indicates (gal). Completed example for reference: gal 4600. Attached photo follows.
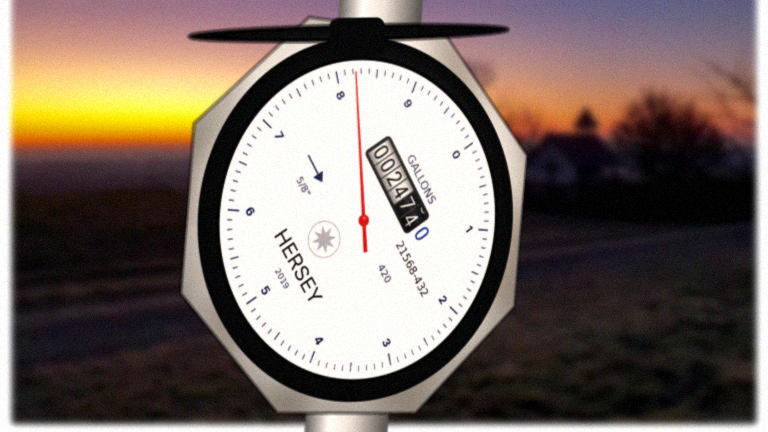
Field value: gal 24738.2
